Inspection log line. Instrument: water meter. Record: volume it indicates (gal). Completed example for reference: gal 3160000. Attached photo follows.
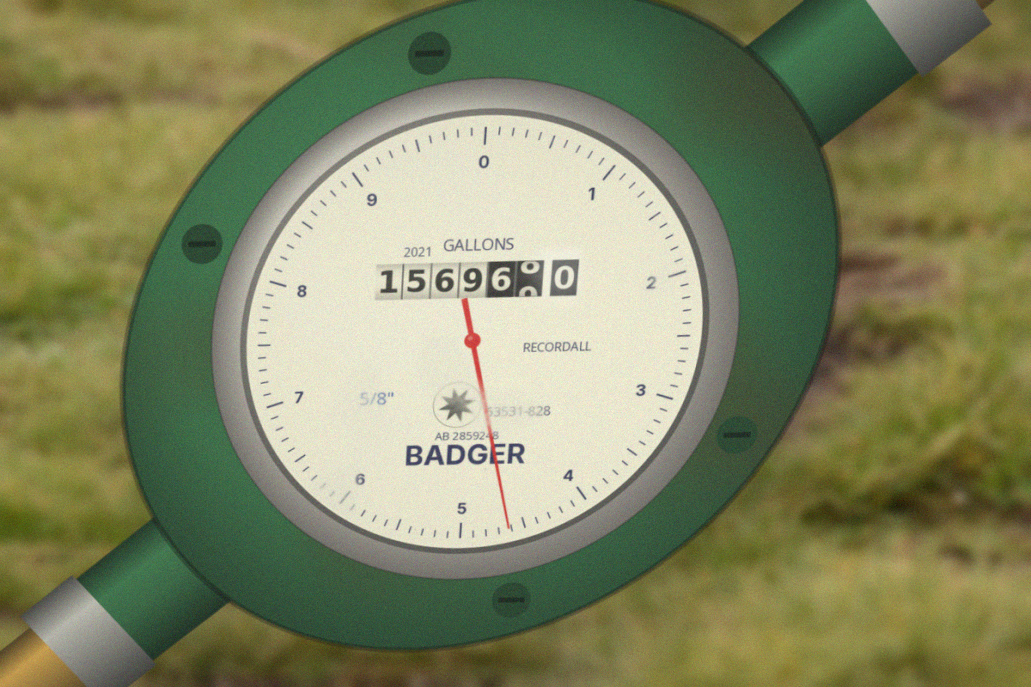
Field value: gal 1569684.6
